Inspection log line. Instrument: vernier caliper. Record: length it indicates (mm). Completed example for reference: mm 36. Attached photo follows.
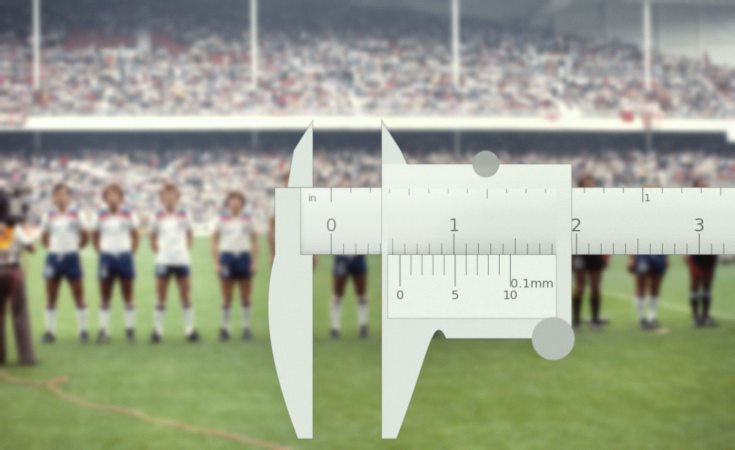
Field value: mm 5.6
